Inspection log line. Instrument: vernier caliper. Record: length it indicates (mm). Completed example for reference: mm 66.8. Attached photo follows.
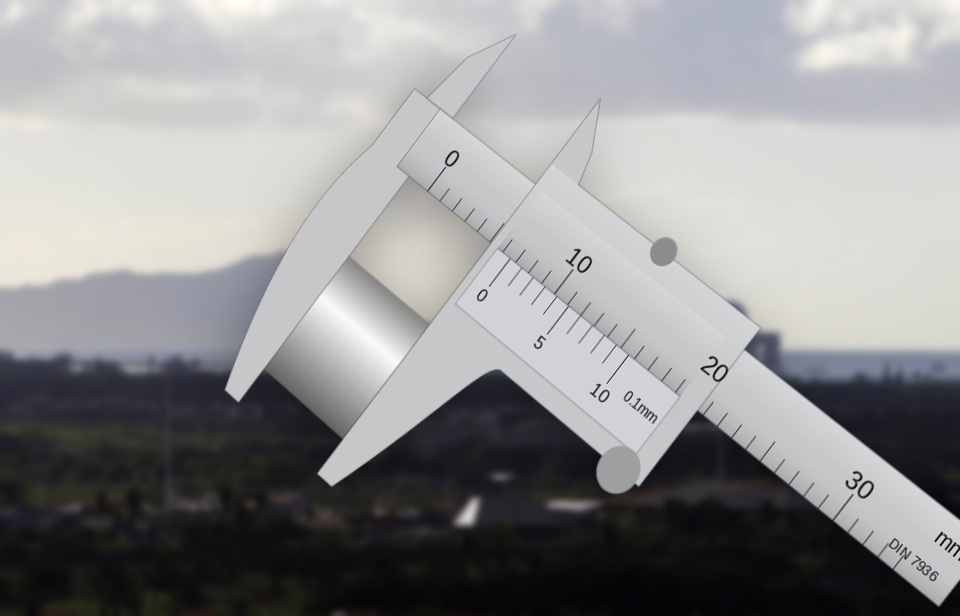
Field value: mm 6.6
